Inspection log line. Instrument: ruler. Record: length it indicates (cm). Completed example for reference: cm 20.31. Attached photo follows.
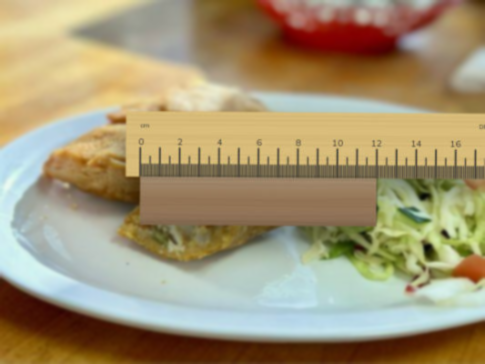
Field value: cm 12
